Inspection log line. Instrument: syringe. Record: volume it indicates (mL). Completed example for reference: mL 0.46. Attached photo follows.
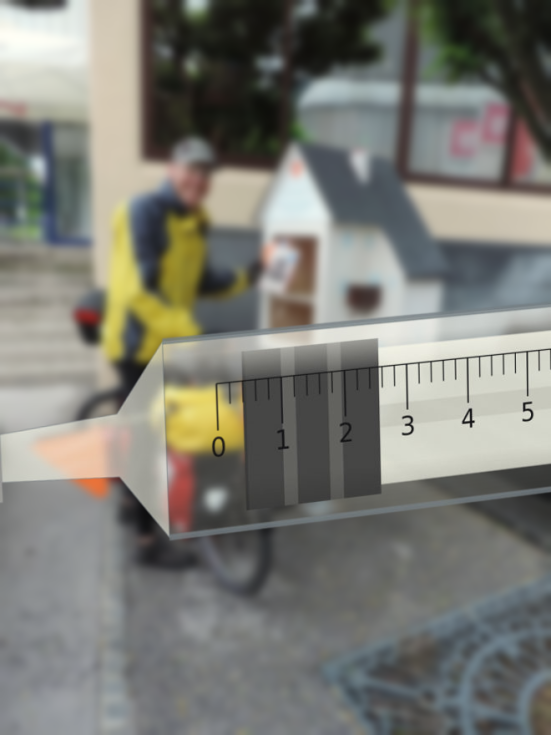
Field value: mL 0.4
